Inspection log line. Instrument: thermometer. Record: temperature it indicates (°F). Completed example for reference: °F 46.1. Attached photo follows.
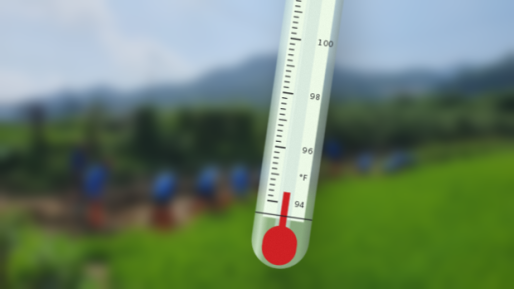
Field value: °F 94.4
